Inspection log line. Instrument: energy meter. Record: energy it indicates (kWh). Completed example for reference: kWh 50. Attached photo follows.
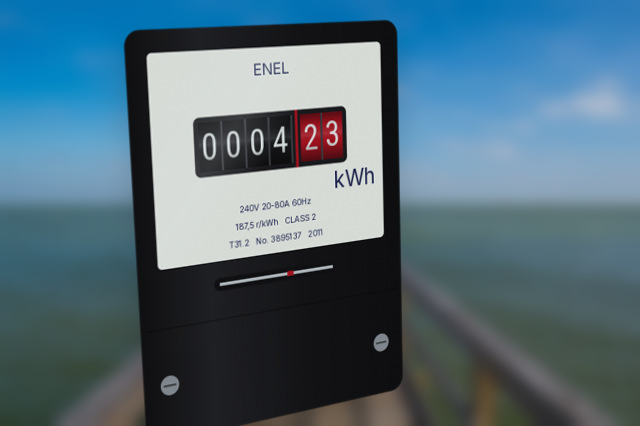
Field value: kWh 4.23
